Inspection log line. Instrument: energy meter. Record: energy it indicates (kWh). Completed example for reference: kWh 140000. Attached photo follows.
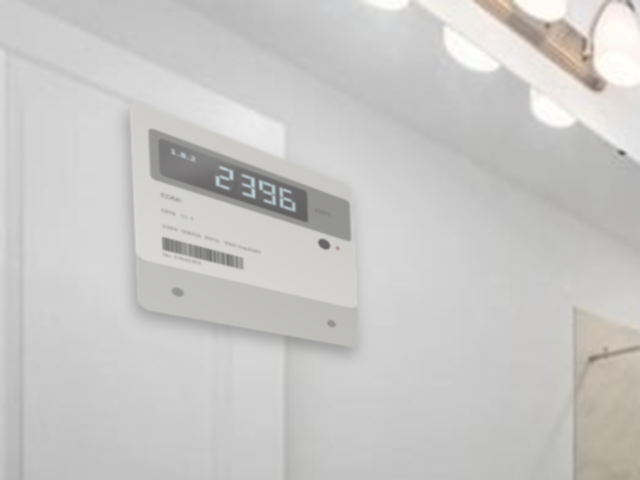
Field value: kWh 2396
